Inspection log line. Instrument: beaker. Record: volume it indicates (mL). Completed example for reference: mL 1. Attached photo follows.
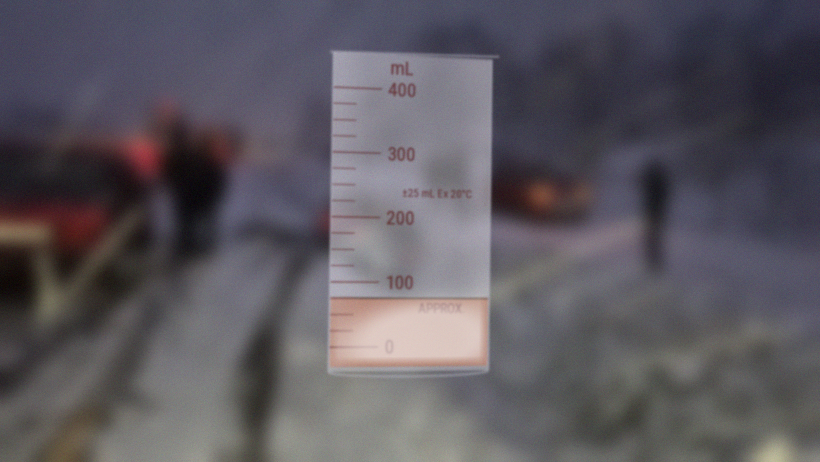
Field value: mL 75
